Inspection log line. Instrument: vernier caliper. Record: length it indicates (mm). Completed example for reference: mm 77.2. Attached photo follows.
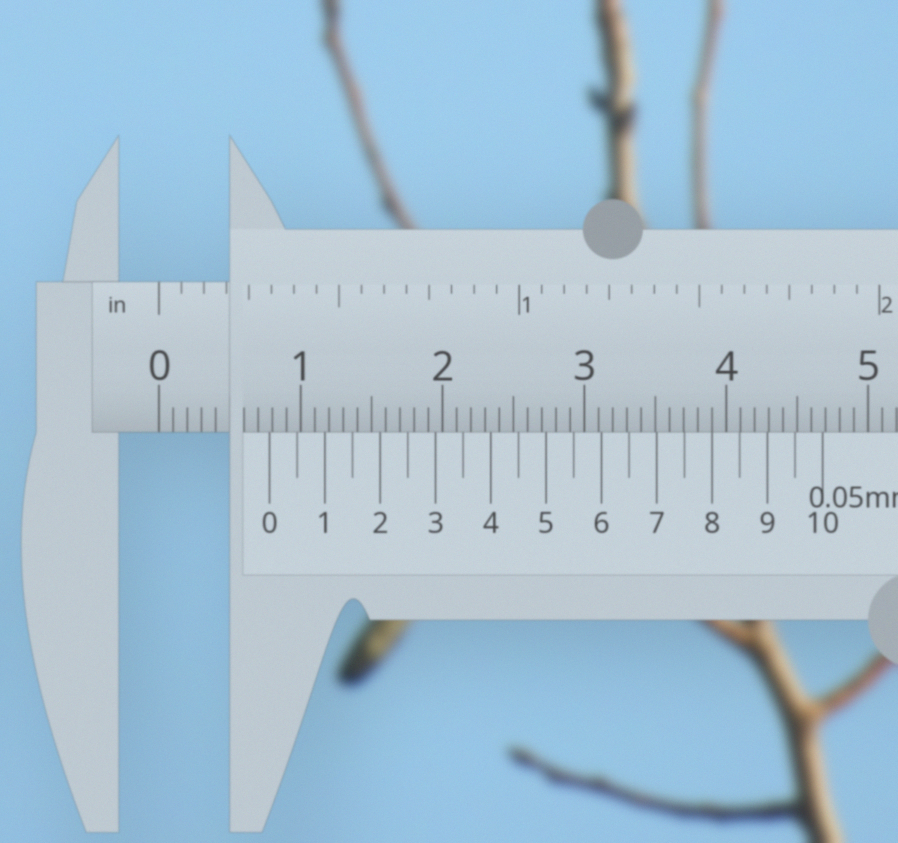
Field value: mm 7.8
